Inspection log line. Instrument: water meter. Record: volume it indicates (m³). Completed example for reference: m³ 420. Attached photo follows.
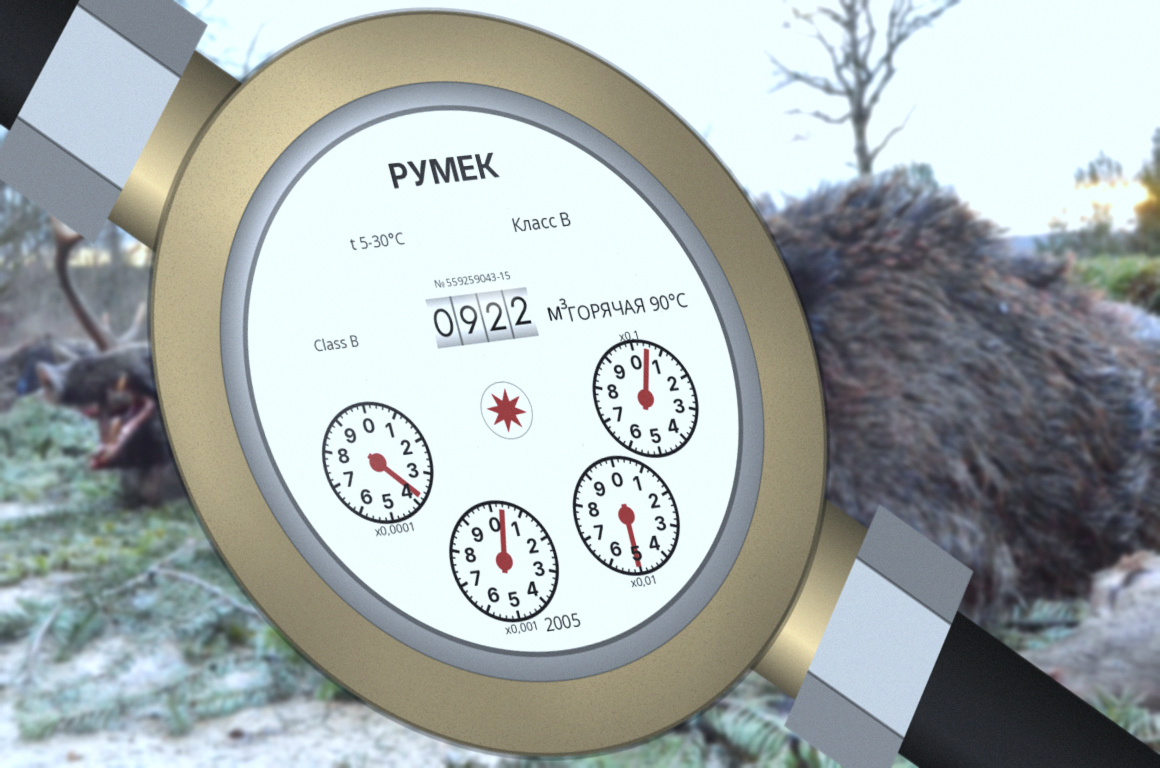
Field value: m³ 922.0503
